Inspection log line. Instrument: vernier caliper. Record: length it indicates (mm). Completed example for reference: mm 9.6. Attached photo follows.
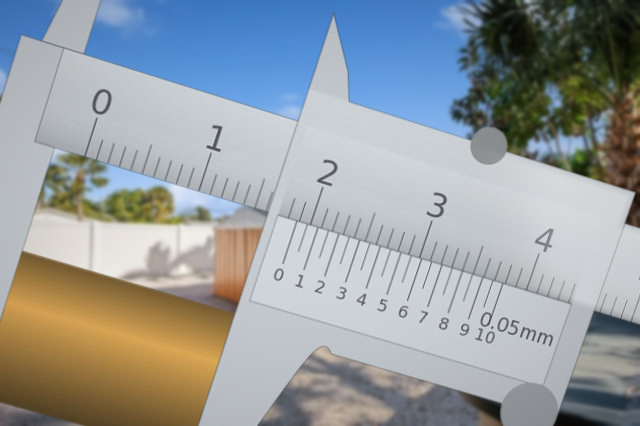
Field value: mm 18.8
